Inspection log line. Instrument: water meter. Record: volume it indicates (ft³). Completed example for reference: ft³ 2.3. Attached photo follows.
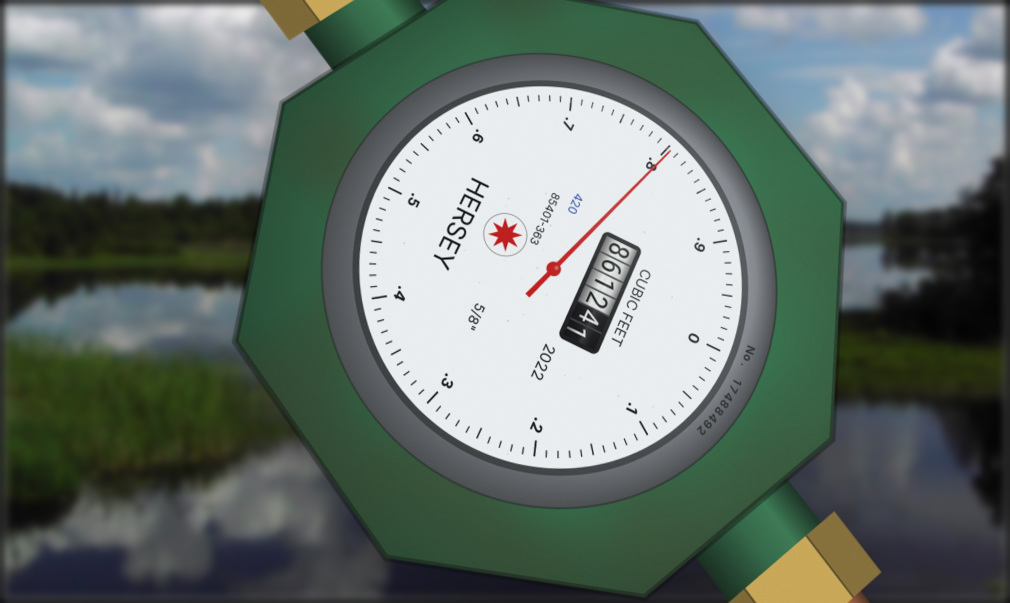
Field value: ft³ 861240.80
